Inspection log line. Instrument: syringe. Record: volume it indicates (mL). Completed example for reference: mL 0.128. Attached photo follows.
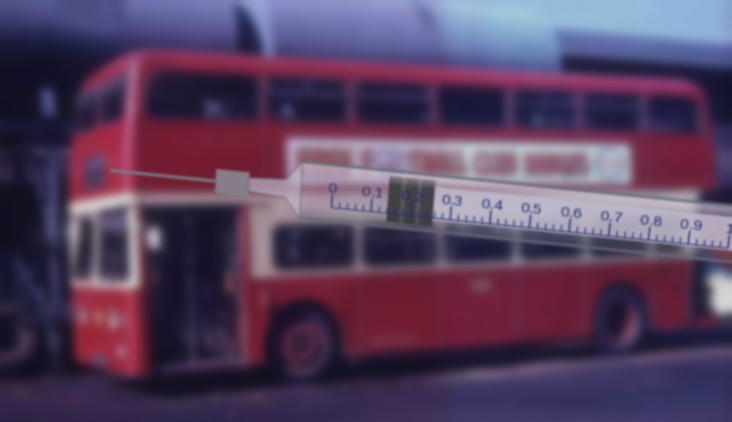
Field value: mL 0.14
